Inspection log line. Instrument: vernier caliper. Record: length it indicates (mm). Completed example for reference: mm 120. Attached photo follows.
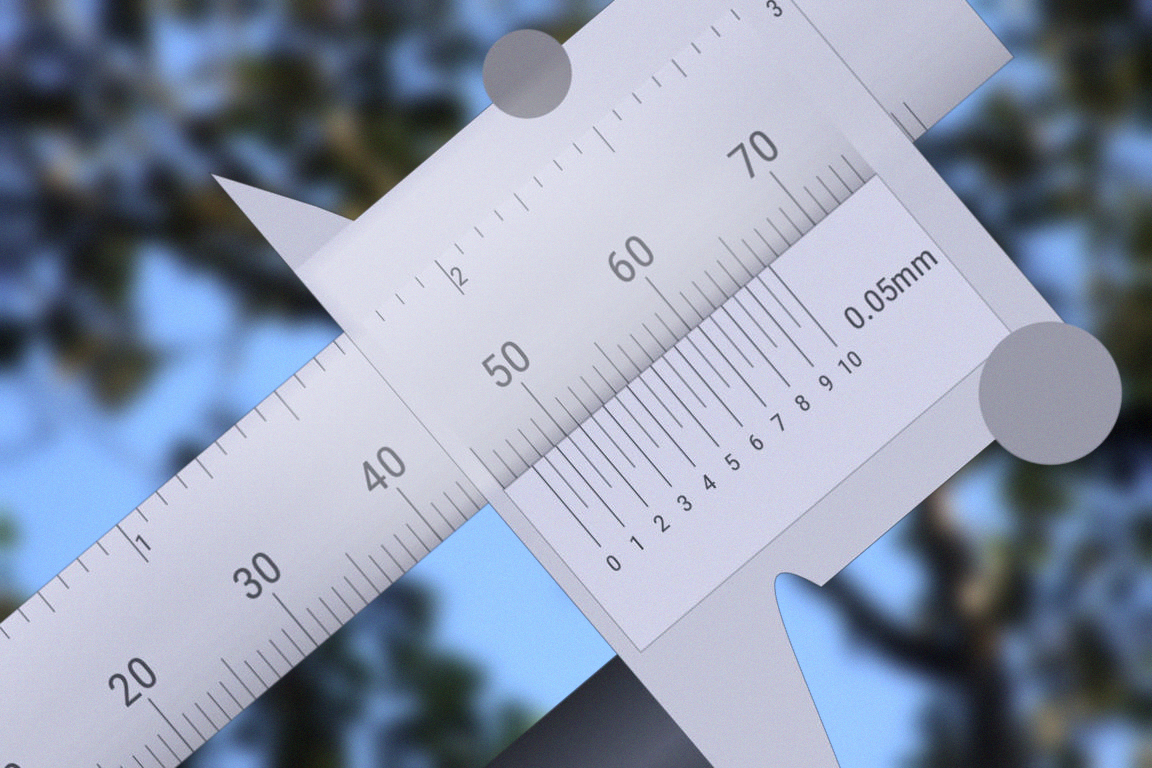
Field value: mm 47.2
